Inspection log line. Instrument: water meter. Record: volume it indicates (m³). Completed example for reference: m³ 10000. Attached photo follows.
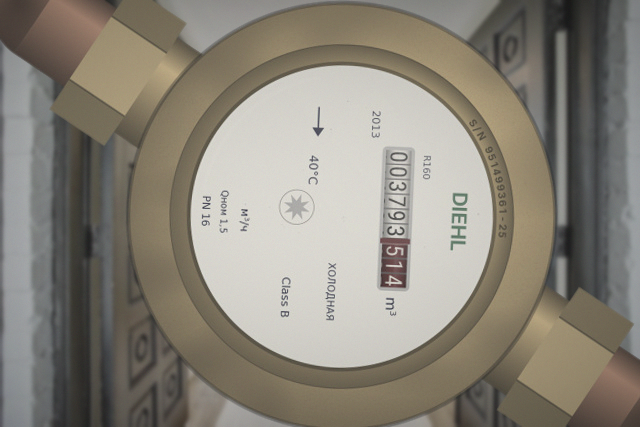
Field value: m³ 3793.514
